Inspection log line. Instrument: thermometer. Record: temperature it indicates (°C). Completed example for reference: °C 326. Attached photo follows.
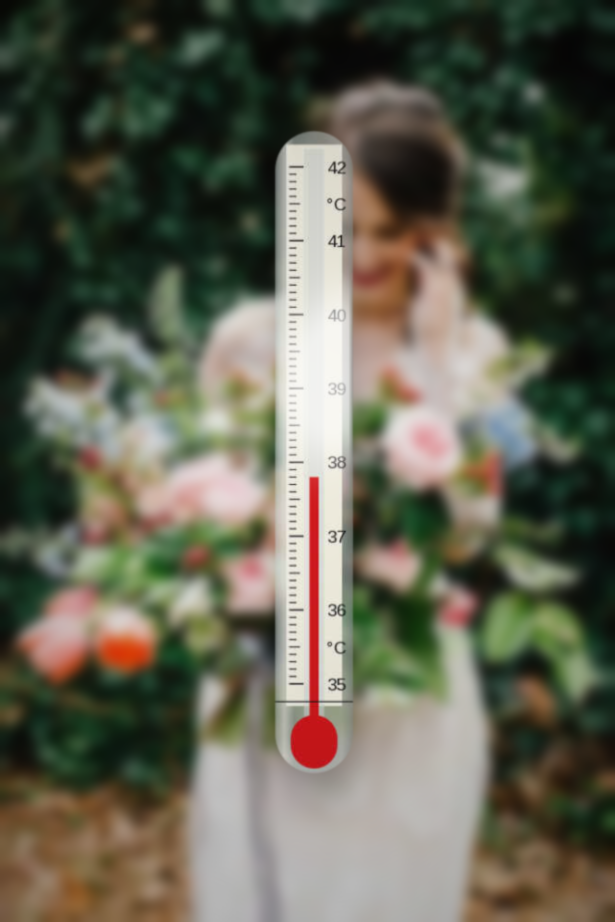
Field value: °C 37.8
